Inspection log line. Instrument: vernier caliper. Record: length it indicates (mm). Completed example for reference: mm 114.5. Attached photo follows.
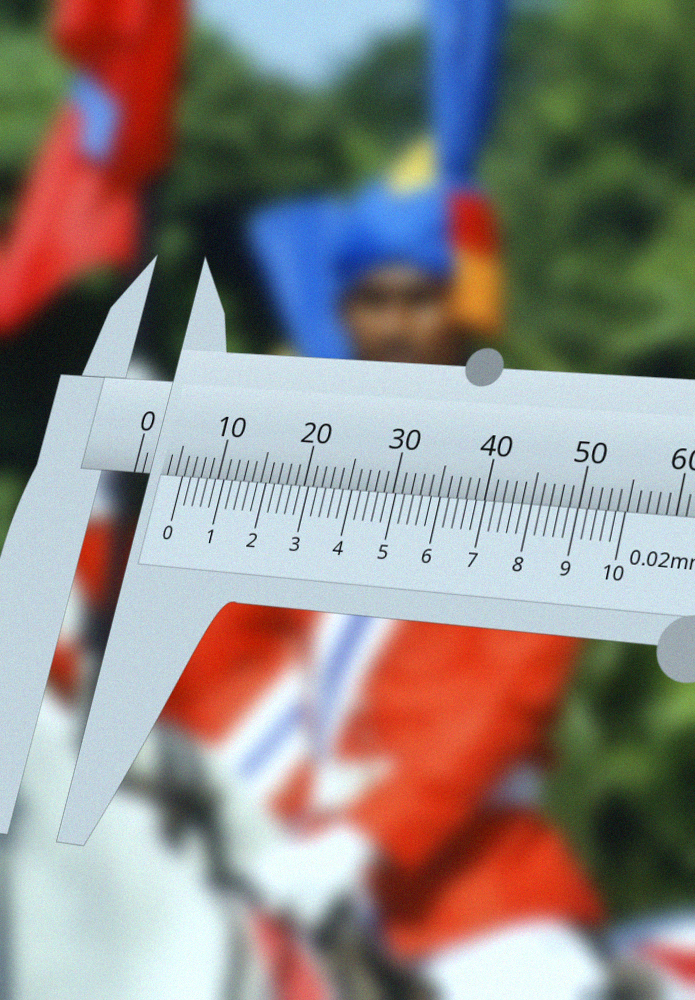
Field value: mm 5.8
